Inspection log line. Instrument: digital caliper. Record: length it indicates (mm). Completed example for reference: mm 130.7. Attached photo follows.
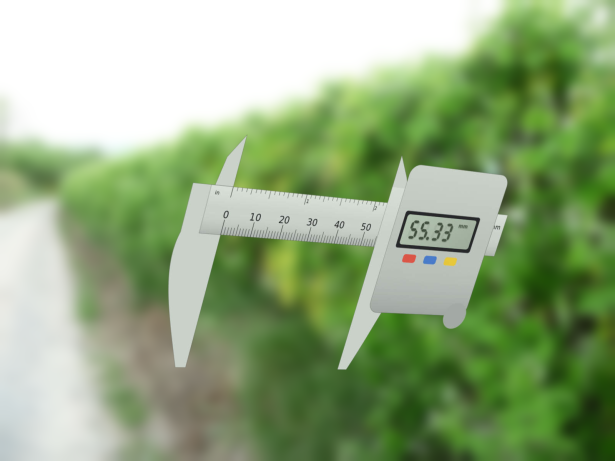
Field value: mm 55.33
